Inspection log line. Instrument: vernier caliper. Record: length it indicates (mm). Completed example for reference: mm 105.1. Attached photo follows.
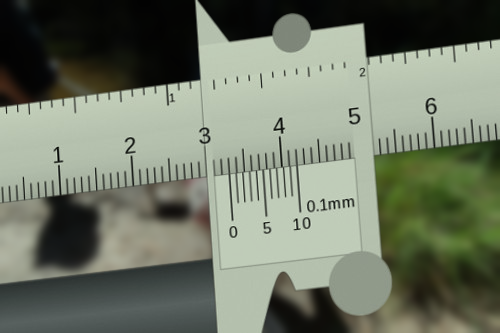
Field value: mm 33.0
